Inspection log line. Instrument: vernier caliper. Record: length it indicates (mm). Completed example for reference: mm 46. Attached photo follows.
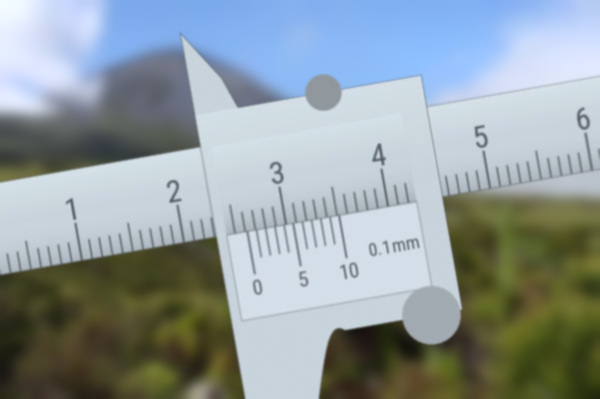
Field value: mm 26.2
